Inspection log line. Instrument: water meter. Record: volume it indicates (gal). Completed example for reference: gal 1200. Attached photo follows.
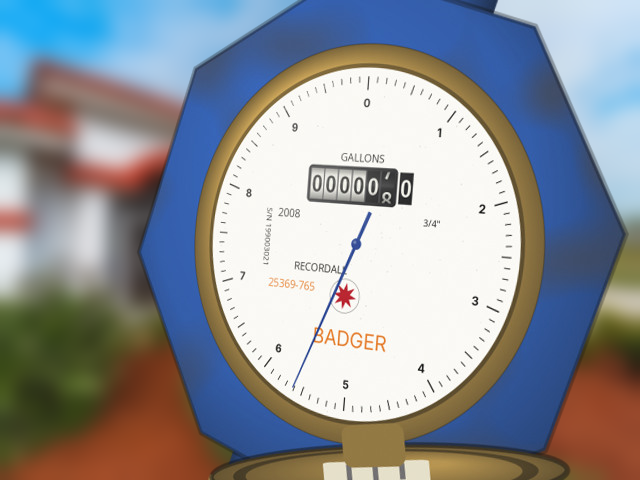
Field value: gal 75.6
